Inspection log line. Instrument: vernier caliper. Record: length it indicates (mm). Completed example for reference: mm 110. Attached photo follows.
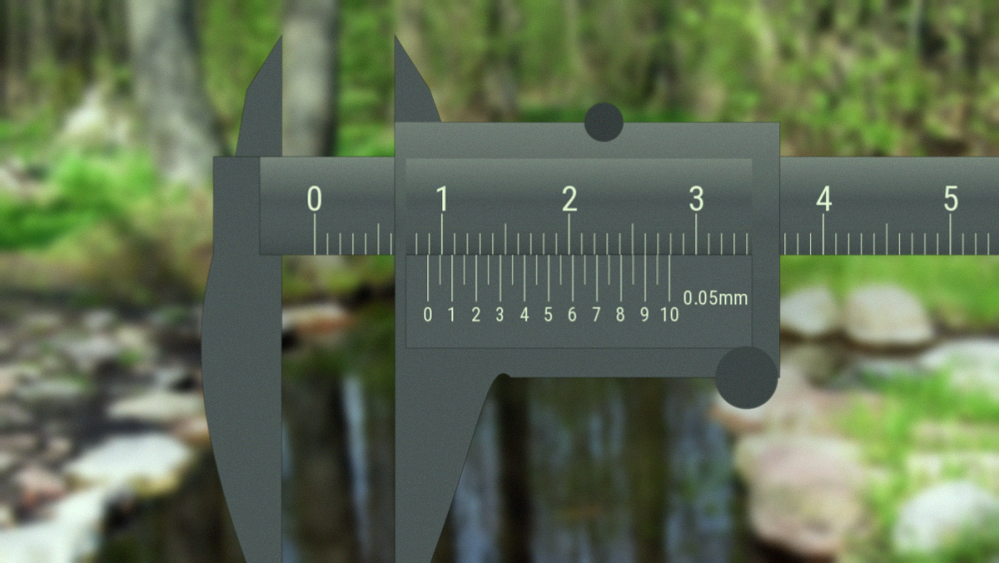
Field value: mm 8.9
